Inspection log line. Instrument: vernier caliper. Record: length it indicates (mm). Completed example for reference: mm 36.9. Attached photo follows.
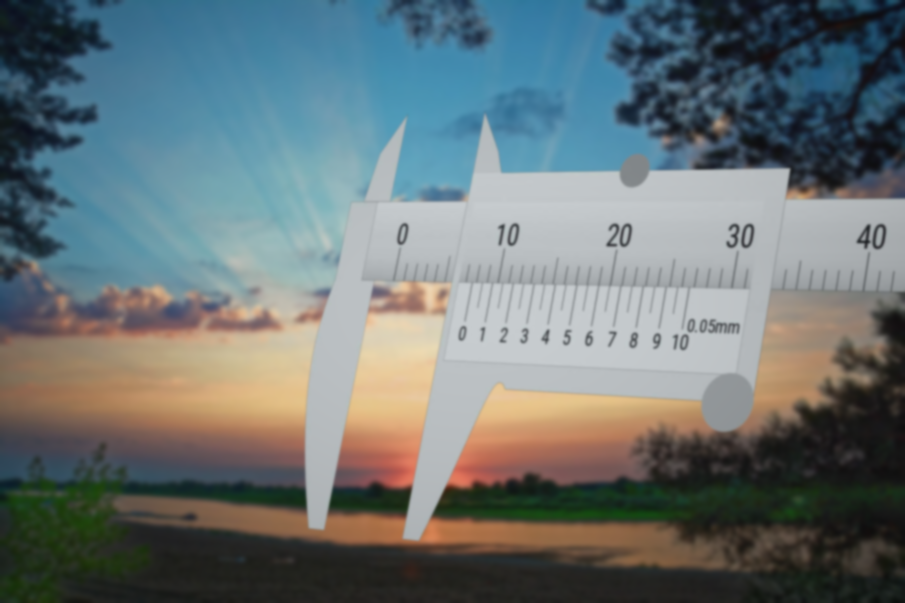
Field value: mm 7.6
